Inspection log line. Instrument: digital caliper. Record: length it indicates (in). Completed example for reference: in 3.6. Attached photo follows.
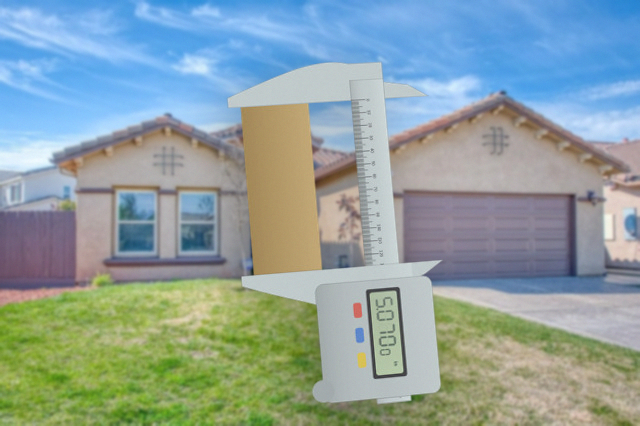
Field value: in 5.0700
